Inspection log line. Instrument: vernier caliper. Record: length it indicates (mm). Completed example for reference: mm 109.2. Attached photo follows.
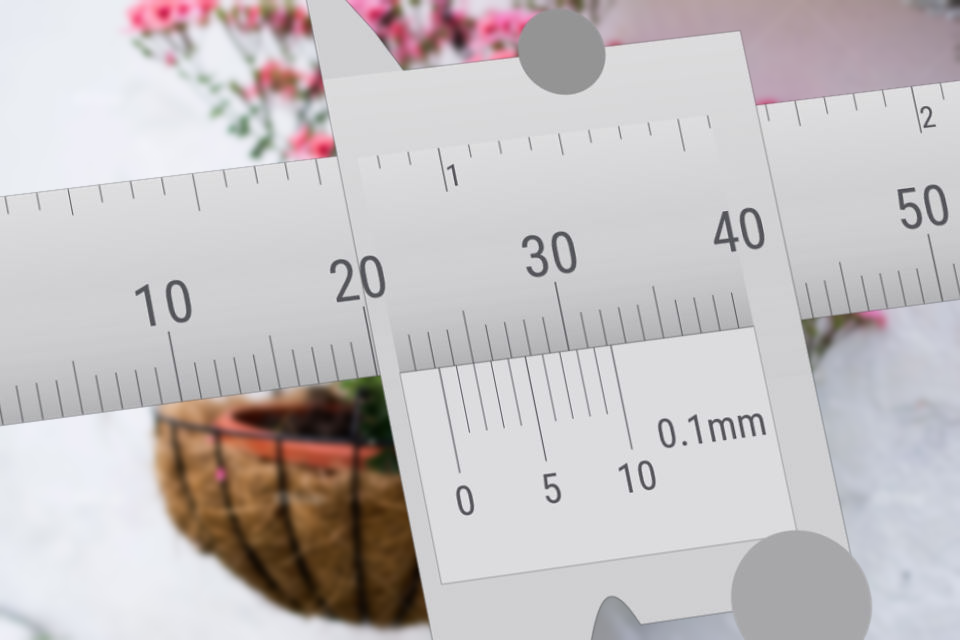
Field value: mm 23.2
